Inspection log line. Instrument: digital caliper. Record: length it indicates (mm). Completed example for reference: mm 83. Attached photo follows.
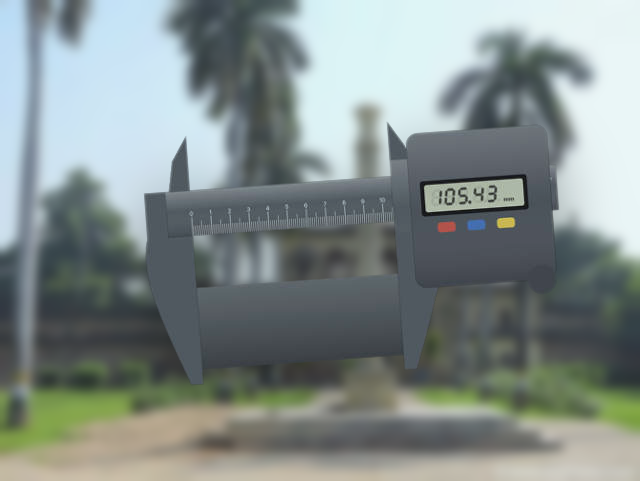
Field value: mm 105.43
